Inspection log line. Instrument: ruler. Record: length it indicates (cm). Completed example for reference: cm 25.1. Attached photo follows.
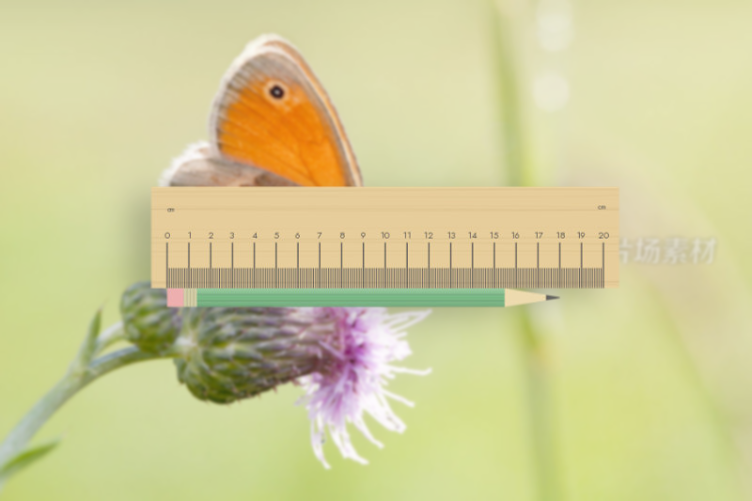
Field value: cm 18
